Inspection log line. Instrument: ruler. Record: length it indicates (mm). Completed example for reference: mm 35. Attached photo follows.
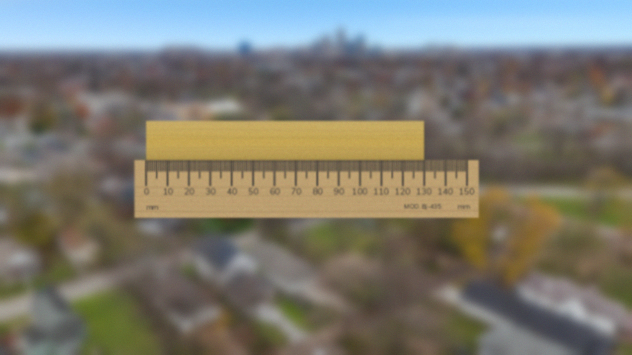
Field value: mm 130
